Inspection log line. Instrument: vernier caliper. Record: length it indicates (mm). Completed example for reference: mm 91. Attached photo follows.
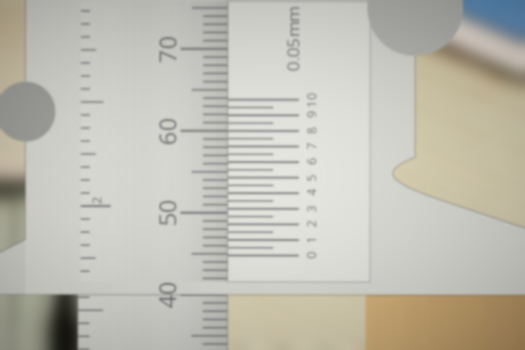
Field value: mm 44.8
